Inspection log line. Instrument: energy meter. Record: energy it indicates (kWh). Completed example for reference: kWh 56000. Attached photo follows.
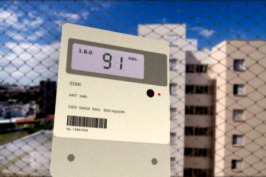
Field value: kWh 91
